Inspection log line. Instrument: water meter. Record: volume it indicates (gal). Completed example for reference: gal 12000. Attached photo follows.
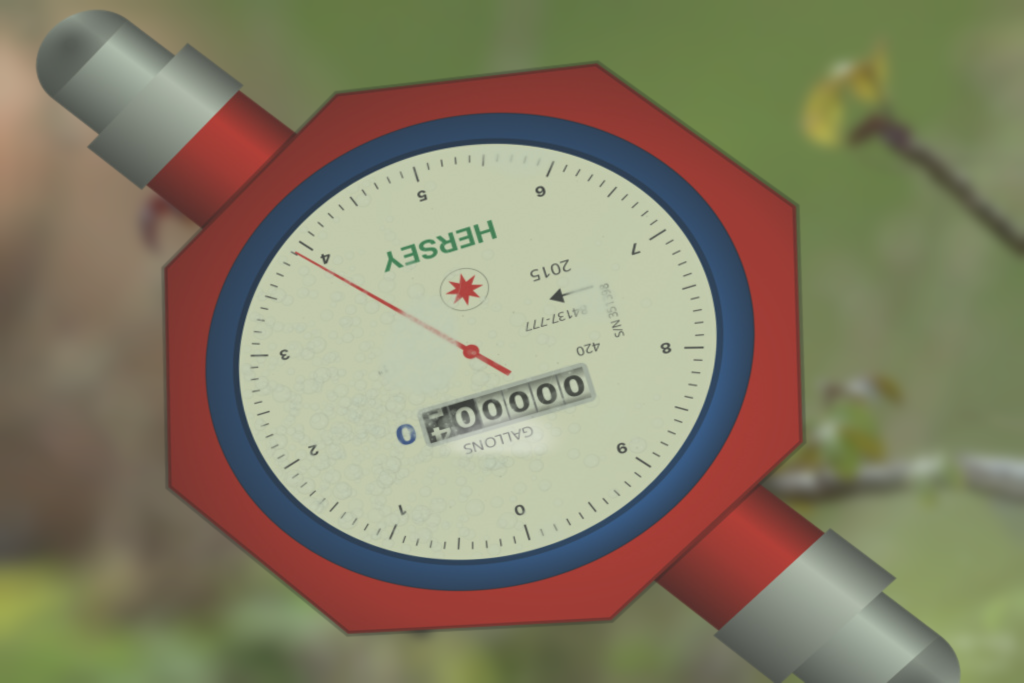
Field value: gal 43.9
